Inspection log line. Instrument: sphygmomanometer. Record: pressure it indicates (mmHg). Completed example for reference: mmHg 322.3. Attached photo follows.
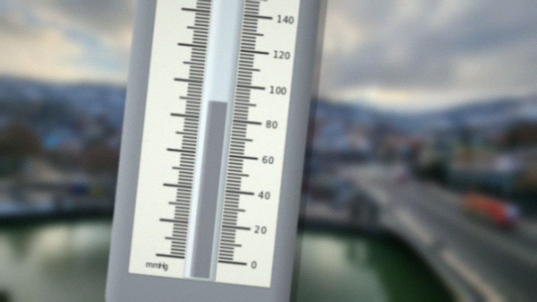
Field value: mmHg 90
